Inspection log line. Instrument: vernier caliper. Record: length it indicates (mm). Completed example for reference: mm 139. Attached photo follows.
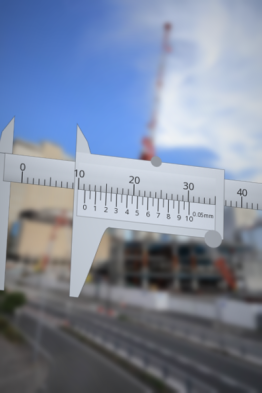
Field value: mm 11.2
